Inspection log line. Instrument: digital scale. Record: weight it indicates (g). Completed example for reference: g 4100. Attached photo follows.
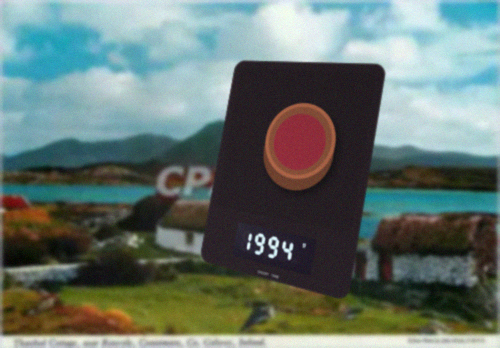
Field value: g 1994
